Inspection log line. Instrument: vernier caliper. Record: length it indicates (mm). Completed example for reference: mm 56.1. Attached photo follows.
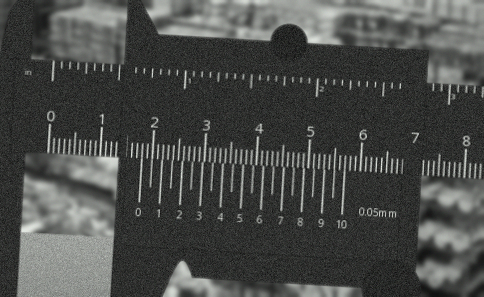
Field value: mm 18.0
